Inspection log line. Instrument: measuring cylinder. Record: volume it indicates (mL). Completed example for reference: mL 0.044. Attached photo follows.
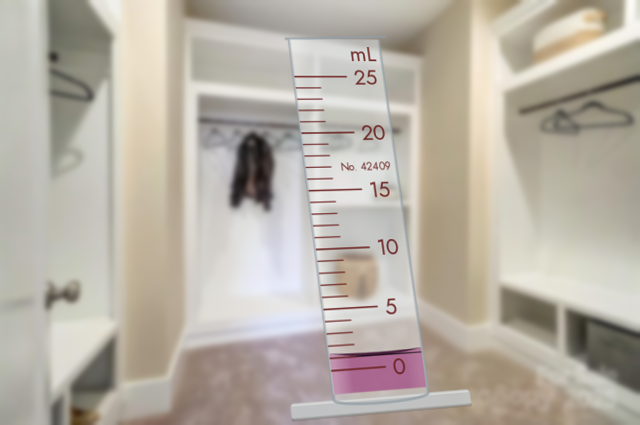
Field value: mL 1
